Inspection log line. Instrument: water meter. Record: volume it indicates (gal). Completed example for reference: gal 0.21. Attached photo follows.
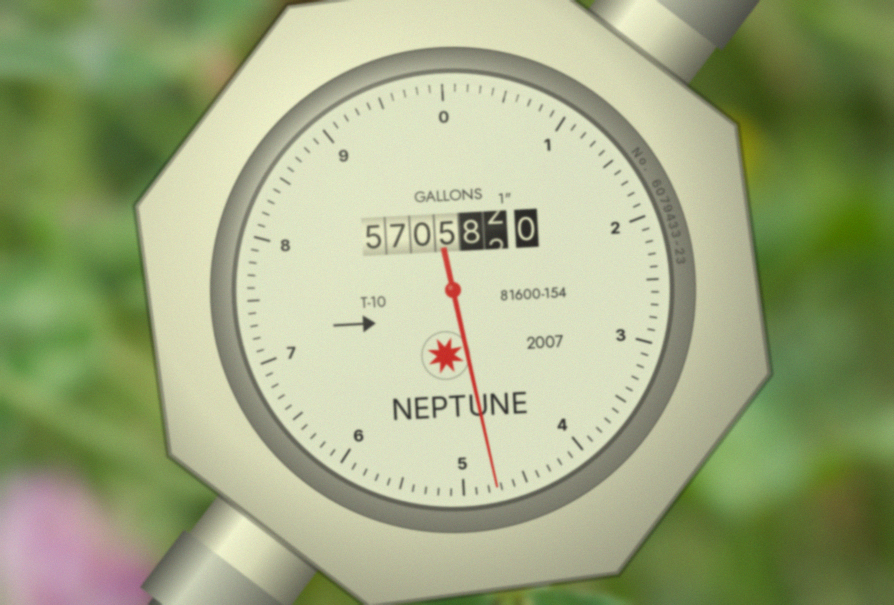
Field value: gal 5705824.7
